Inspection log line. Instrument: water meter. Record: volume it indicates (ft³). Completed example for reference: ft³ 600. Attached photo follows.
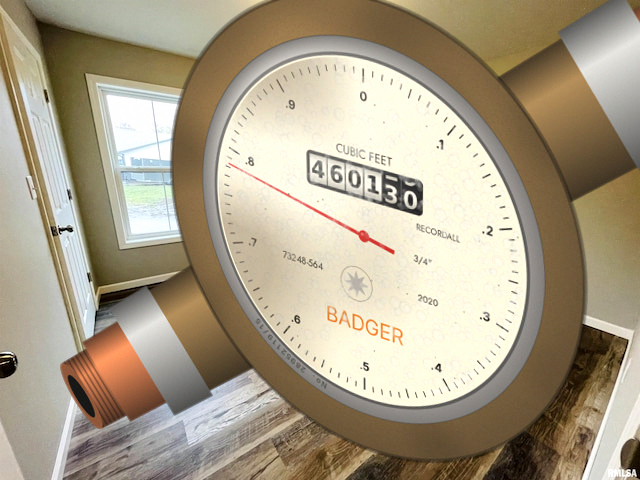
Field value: ft³ 460129.78
